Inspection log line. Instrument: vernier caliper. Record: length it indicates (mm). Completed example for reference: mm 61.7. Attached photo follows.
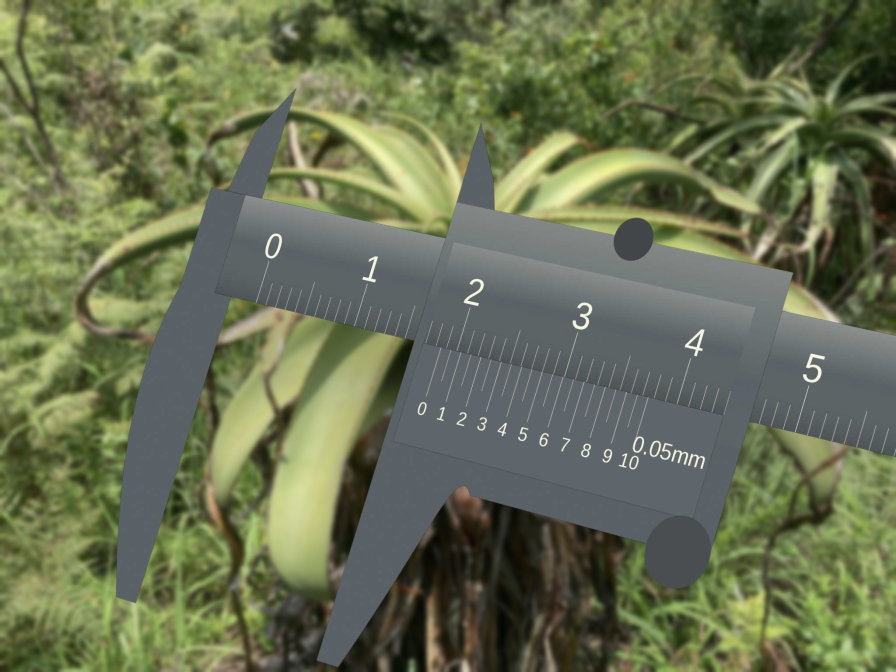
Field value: mm 18.5
